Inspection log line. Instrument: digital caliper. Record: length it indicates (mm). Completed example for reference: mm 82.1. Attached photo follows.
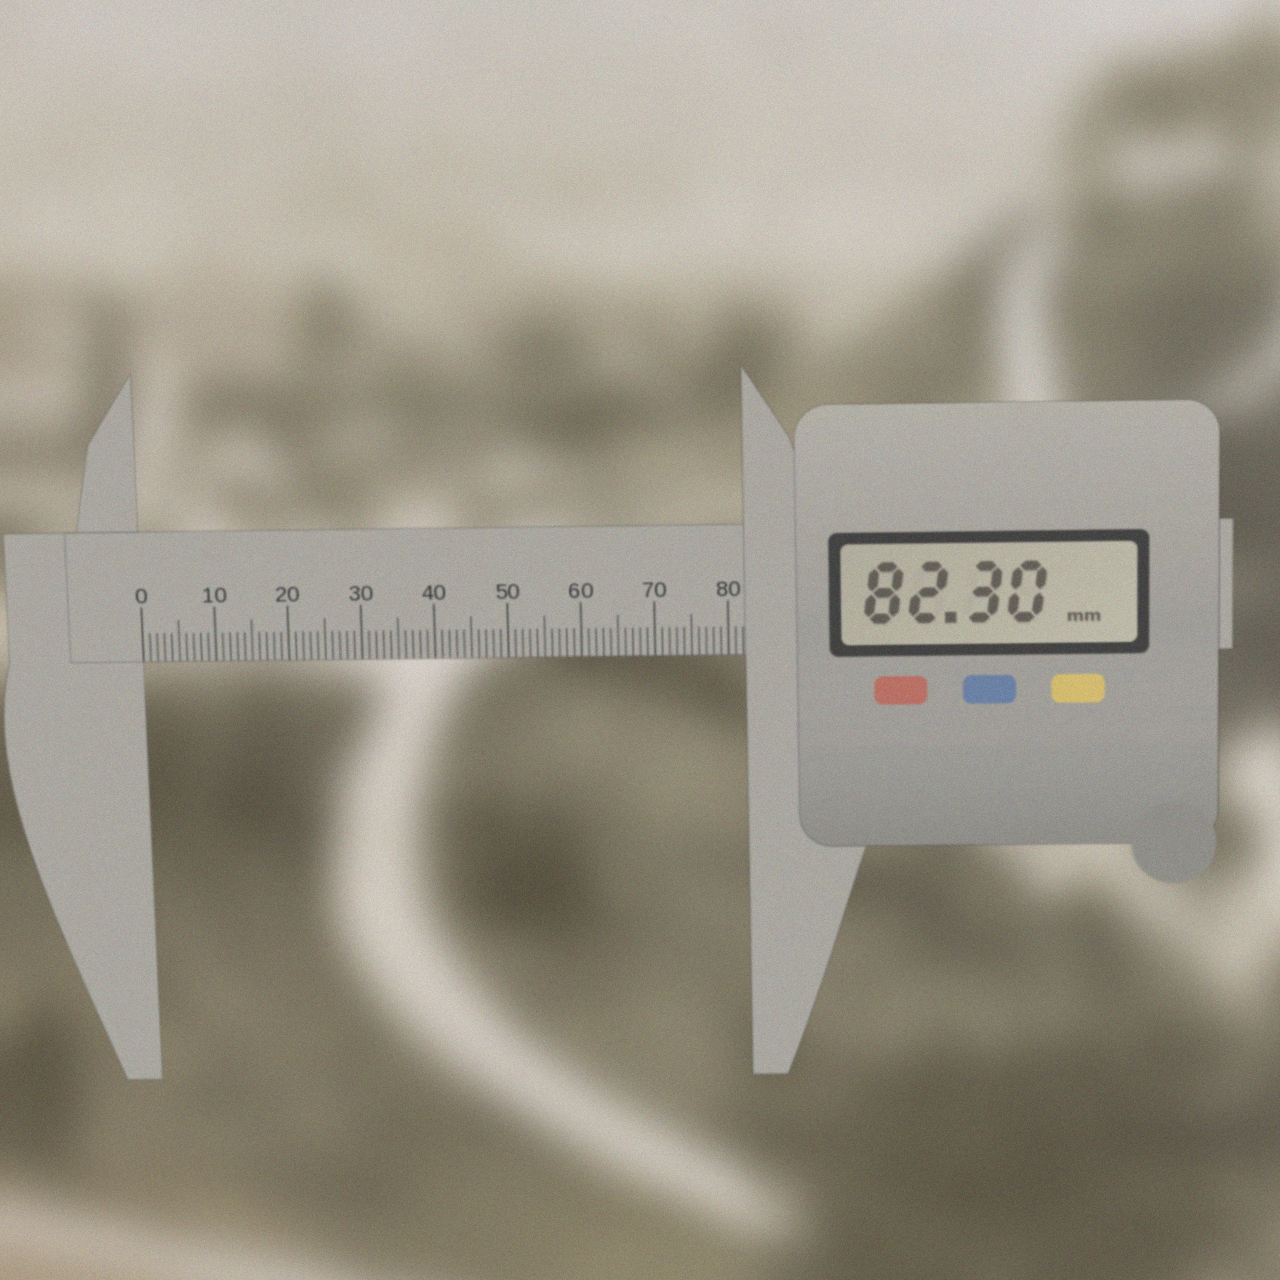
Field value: mm 82.30
